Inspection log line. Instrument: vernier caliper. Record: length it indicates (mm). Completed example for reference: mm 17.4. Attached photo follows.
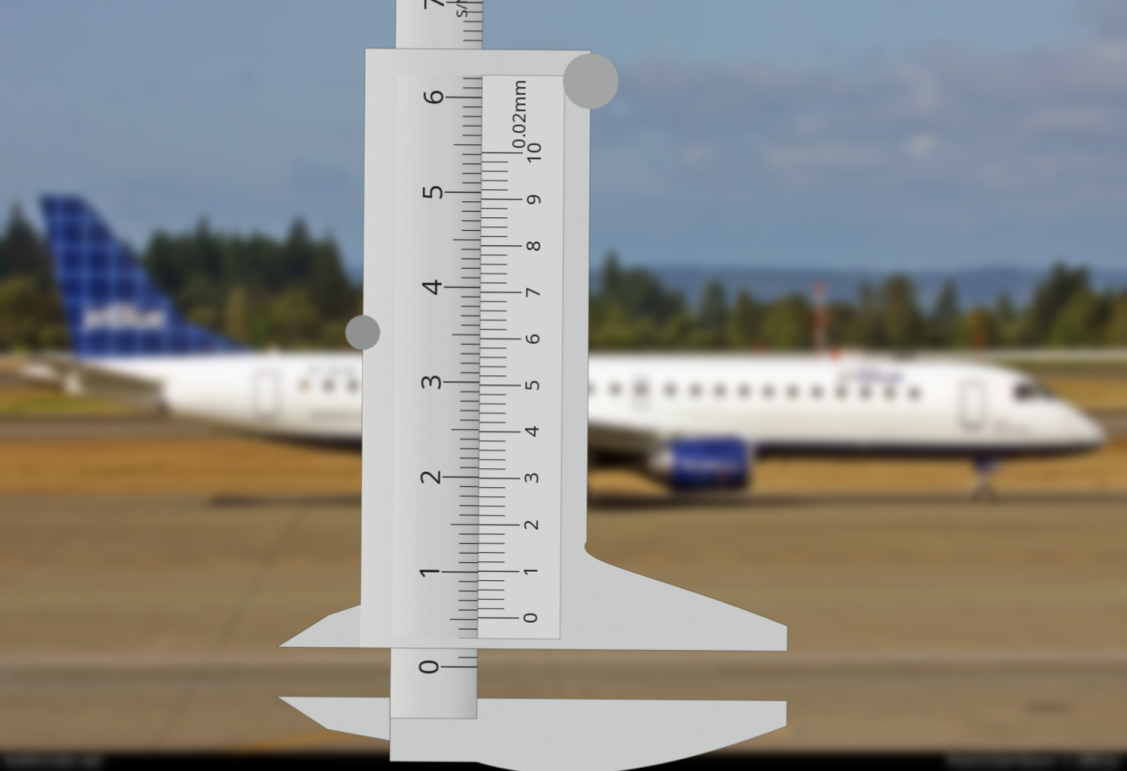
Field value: mm 5.2
